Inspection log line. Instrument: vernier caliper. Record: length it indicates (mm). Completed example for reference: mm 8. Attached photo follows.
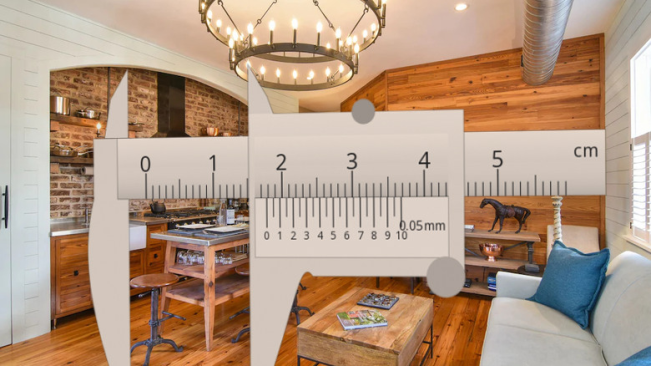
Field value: mm 17.8
